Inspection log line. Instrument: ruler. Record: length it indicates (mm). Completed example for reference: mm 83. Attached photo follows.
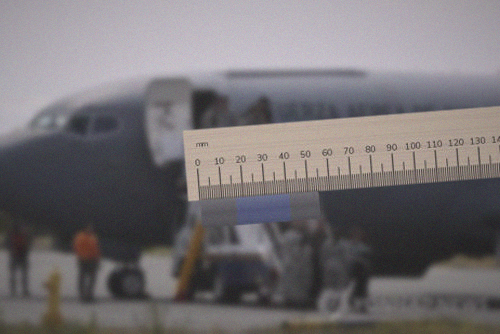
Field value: mm 55
